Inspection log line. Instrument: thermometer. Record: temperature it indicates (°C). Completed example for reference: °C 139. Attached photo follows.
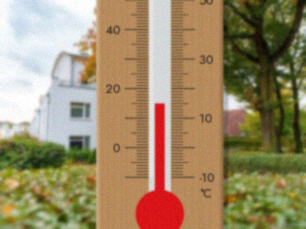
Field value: °C 15
